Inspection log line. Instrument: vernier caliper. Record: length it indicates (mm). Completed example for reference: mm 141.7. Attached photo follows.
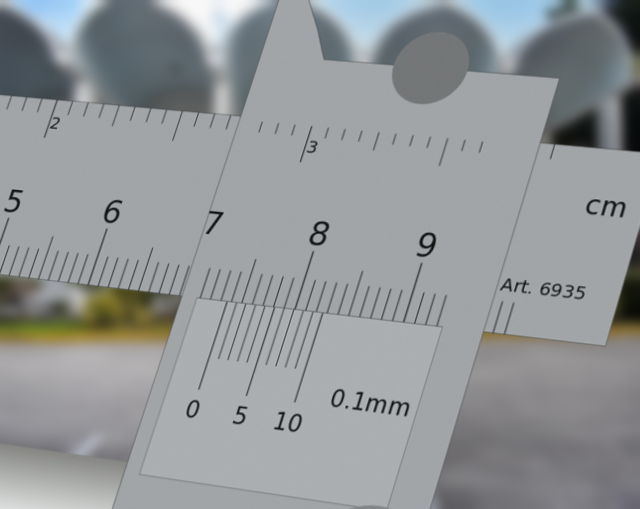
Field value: mm 73.6
